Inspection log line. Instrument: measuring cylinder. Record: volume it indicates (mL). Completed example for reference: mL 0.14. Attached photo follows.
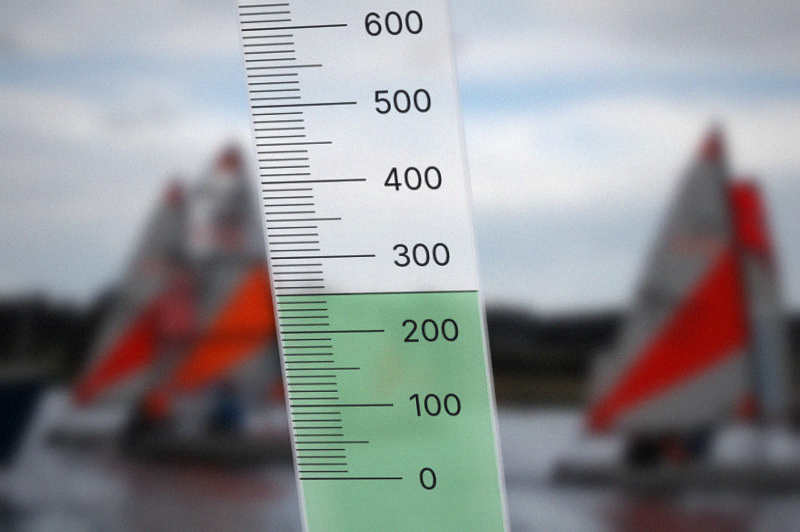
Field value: mL 250
